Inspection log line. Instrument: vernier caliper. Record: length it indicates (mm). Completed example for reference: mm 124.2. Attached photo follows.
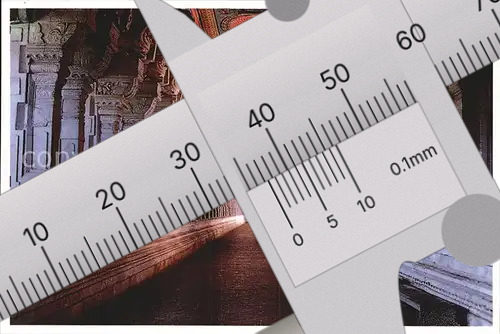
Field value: mm 37.4
